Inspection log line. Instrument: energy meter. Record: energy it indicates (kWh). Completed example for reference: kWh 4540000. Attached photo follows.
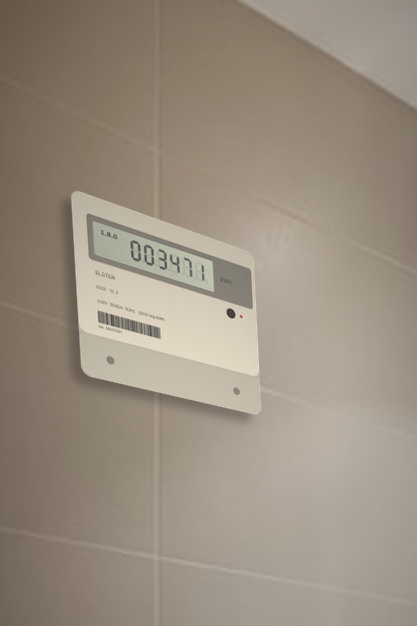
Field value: kWh 3471
